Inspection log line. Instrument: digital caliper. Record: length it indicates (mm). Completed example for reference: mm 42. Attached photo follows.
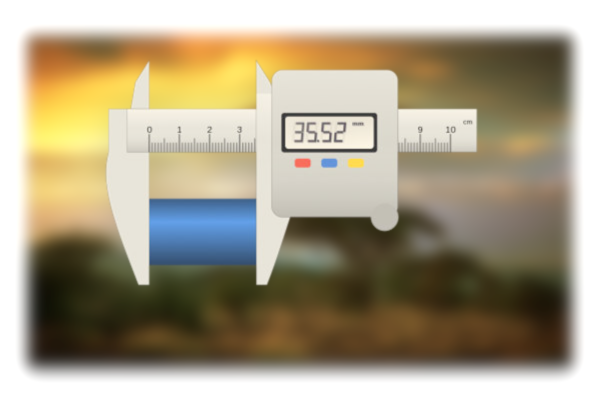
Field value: mm 35.52
